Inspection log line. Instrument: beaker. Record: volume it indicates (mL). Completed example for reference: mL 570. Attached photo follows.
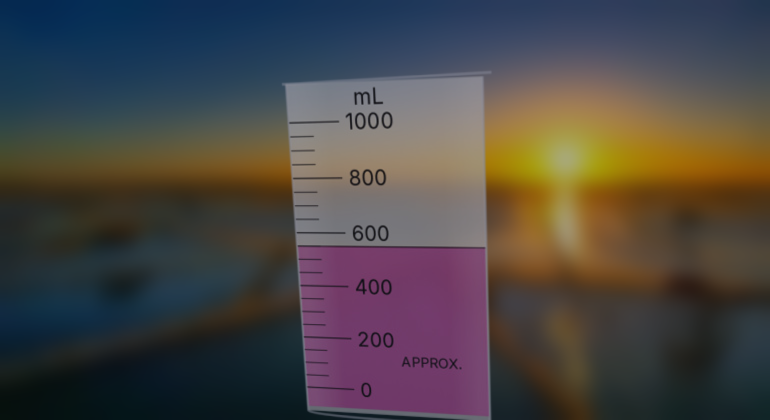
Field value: mL 550
